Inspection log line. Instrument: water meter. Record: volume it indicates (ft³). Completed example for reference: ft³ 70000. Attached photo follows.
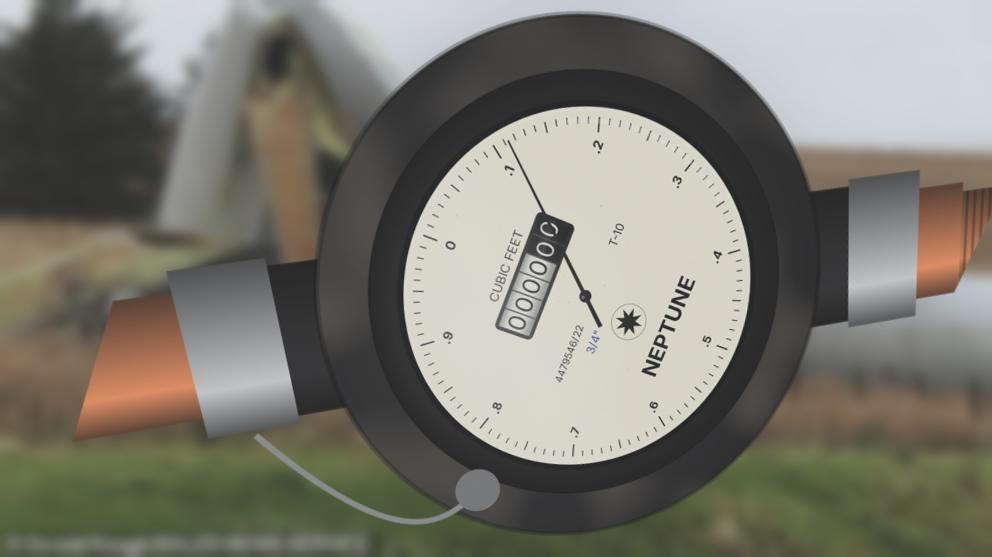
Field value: ft³ 0.11
